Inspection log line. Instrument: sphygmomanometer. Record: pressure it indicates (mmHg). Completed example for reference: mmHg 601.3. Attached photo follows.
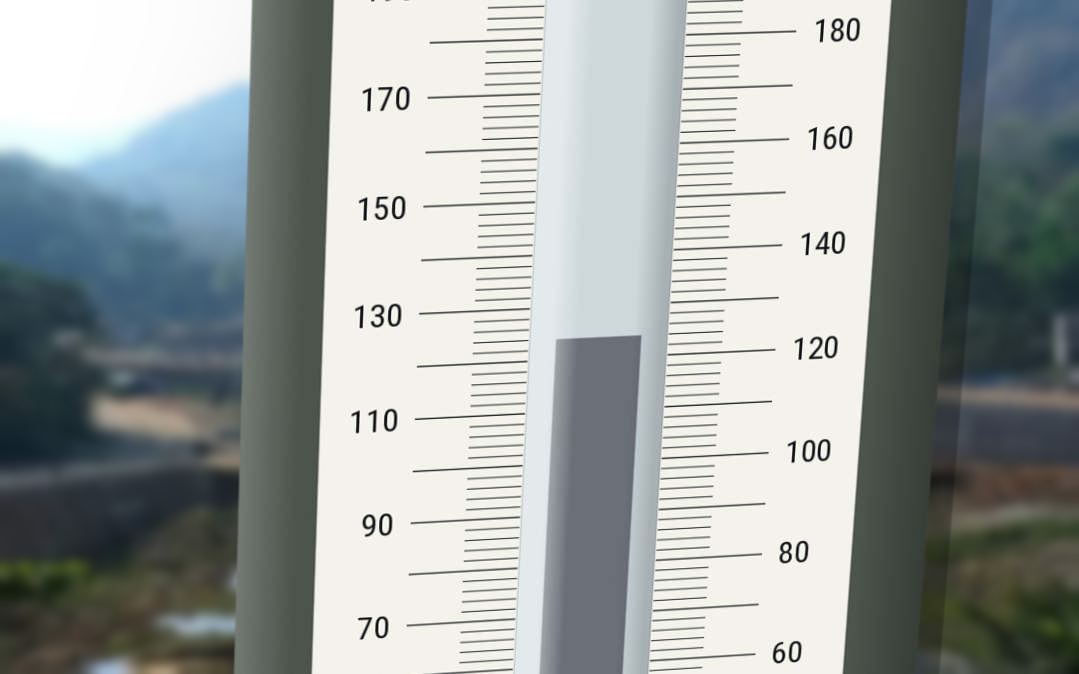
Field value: mmHg 124
